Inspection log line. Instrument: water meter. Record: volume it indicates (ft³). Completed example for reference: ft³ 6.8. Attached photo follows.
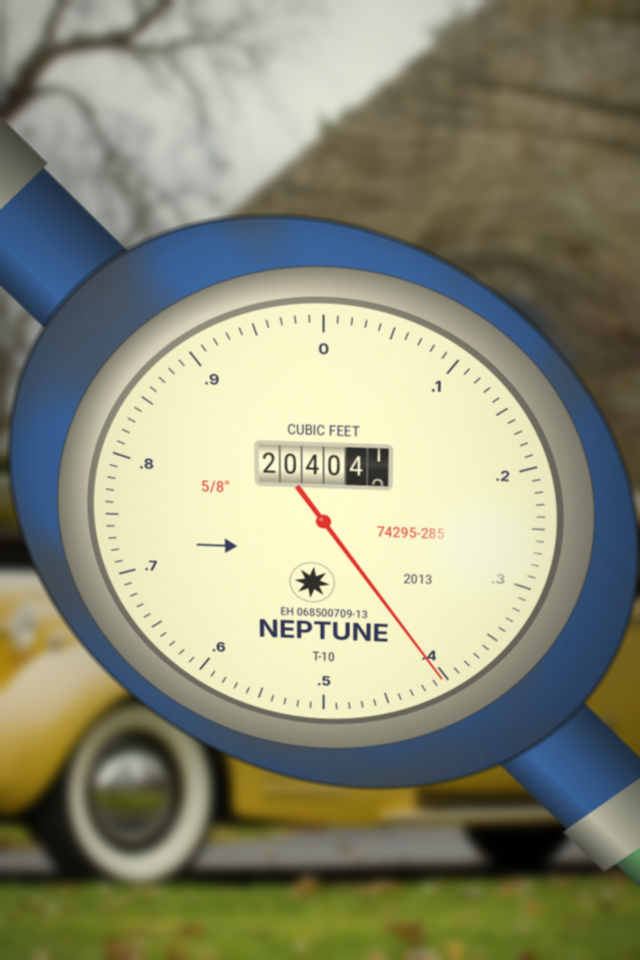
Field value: ft³ 204041.40
